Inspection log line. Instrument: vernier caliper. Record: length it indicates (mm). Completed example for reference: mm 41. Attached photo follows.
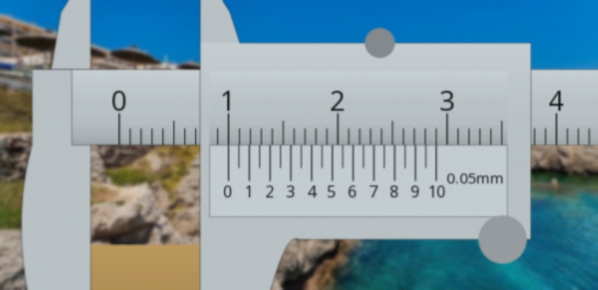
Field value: mm 10.0
